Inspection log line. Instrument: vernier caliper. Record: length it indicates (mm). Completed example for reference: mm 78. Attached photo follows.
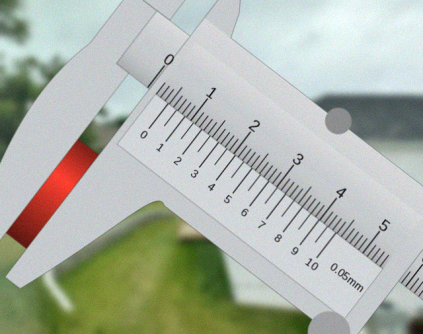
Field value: mm 4.8
